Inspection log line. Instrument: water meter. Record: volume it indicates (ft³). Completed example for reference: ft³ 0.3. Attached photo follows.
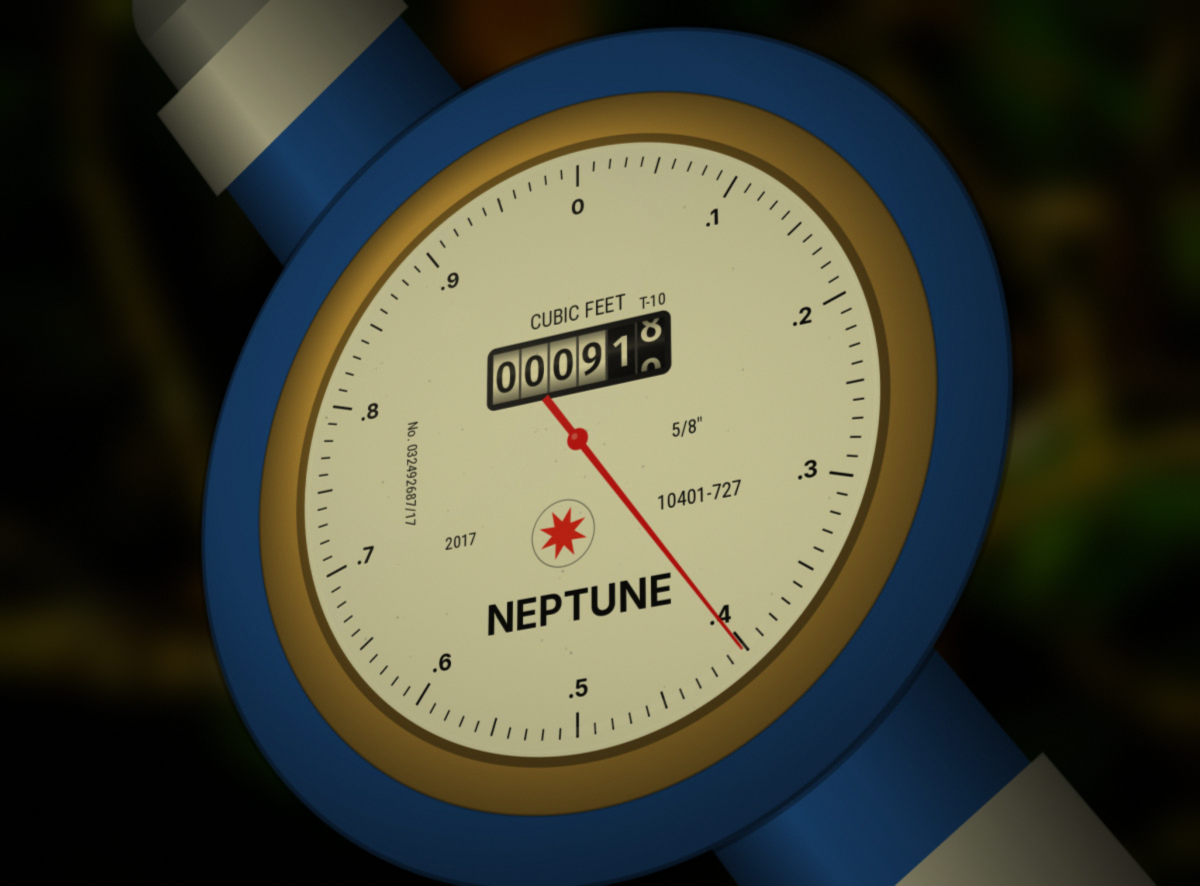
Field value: ft³ 918.40
